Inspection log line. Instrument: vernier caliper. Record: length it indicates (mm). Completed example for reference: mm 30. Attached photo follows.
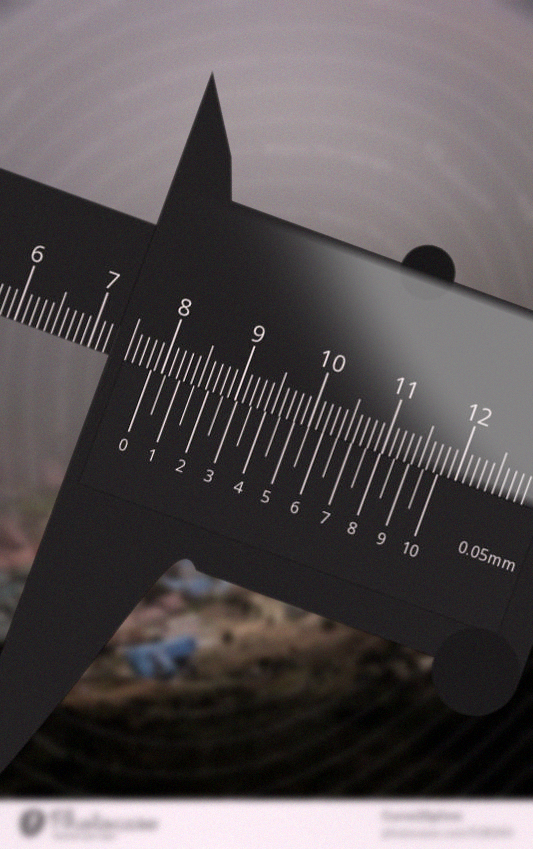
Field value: mm 78.6
